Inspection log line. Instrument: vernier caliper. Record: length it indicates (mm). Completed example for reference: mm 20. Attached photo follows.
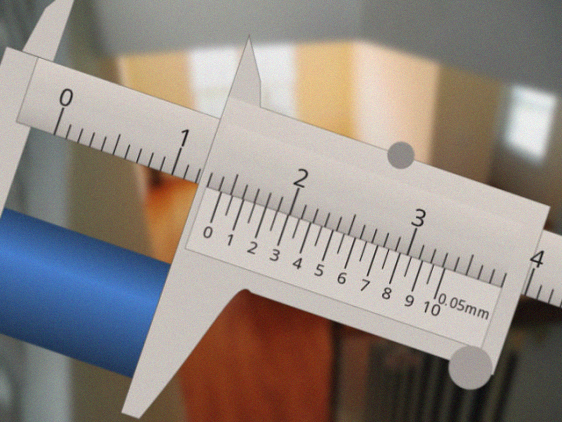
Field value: mm 14.2
